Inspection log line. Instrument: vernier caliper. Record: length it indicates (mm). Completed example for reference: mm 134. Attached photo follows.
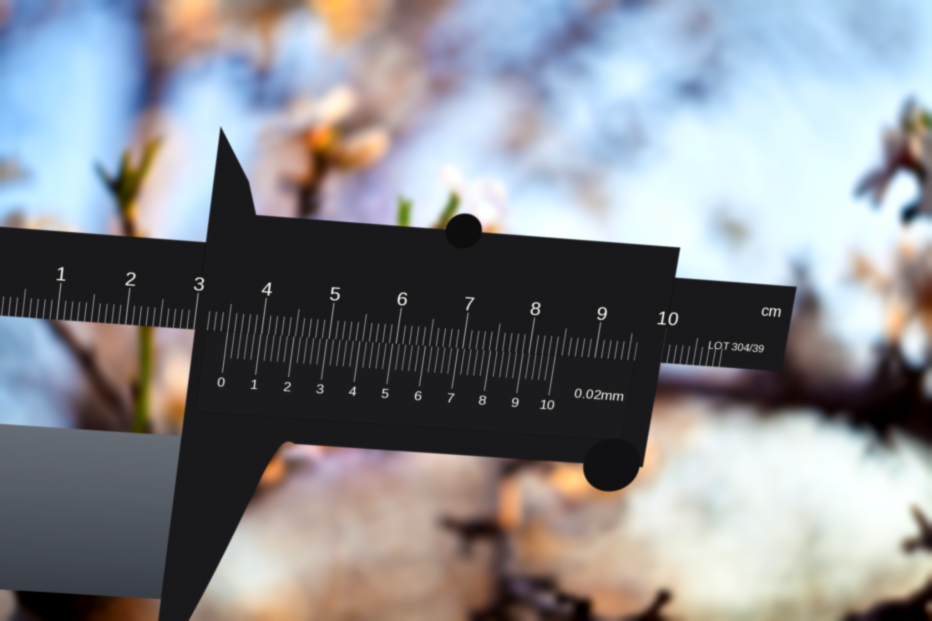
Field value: mm 35.0
